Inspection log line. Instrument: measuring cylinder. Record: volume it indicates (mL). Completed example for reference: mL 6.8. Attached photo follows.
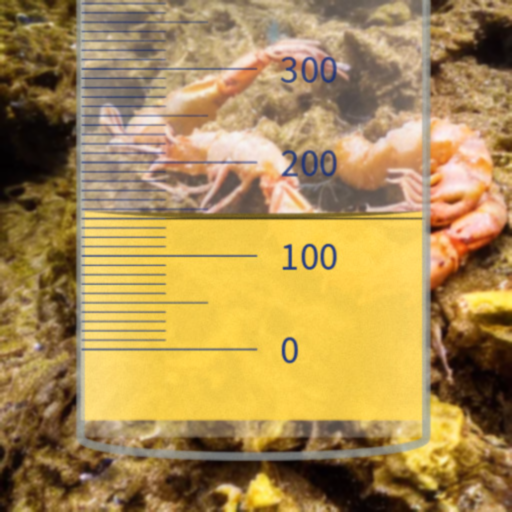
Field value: mL 140
